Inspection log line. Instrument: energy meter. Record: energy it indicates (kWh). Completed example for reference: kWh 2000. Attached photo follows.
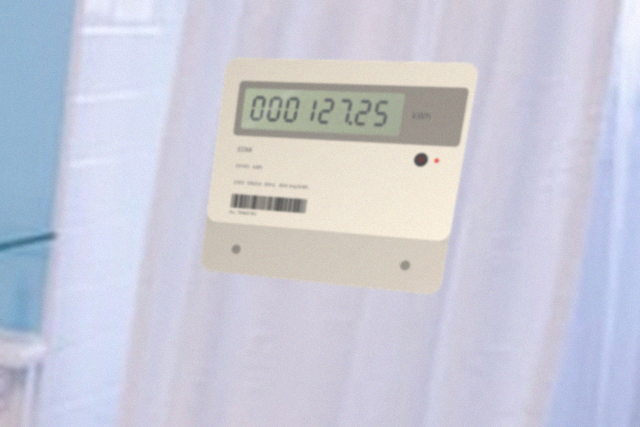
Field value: kWh 127.25
